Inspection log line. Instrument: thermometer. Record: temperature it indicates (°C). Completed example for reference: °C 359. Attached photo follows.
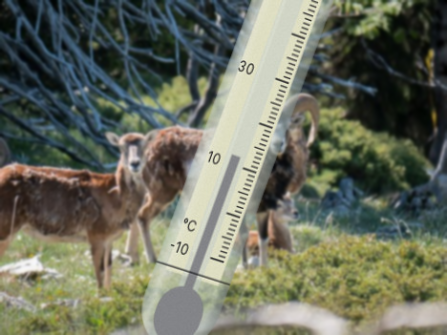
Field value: °C 12
